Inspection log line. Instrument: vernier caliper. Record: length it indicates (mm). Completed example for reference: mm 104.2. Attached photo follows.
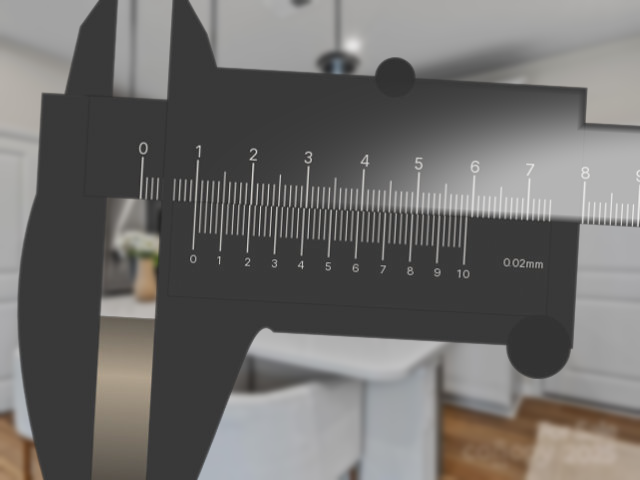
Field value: mm 10.0
